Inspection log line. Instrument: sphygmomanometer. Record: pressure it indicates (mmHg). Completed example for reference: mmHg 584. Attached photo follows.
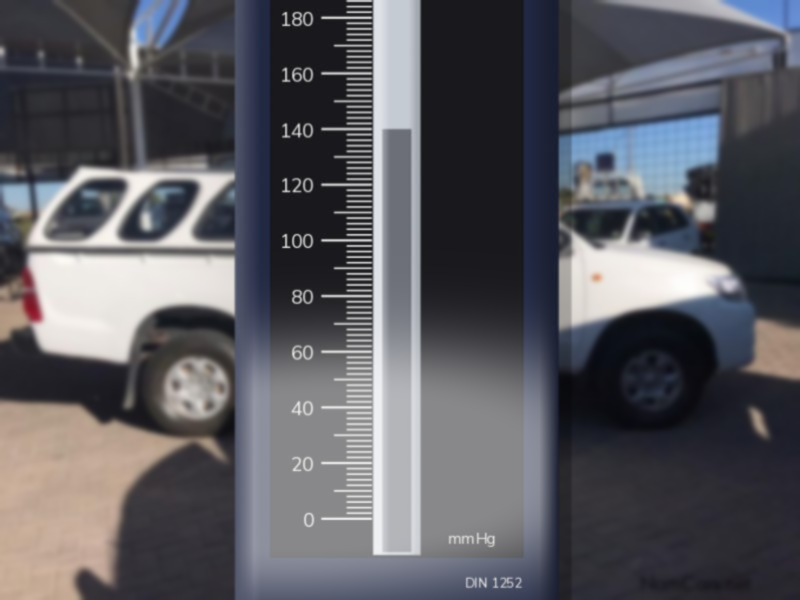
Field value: mmHg 140
